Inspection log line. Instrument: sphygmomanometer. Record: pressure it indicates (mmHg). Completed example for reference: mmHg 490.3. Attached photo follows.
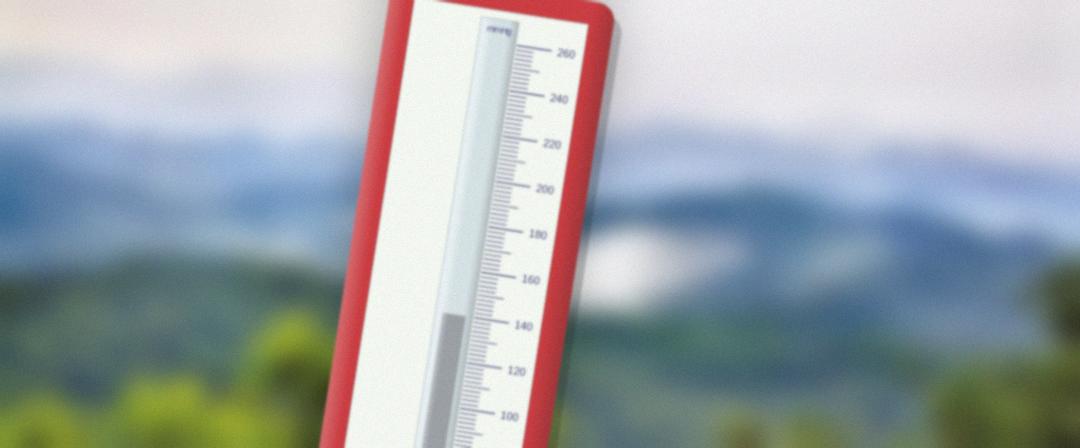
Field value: mmHg 140
